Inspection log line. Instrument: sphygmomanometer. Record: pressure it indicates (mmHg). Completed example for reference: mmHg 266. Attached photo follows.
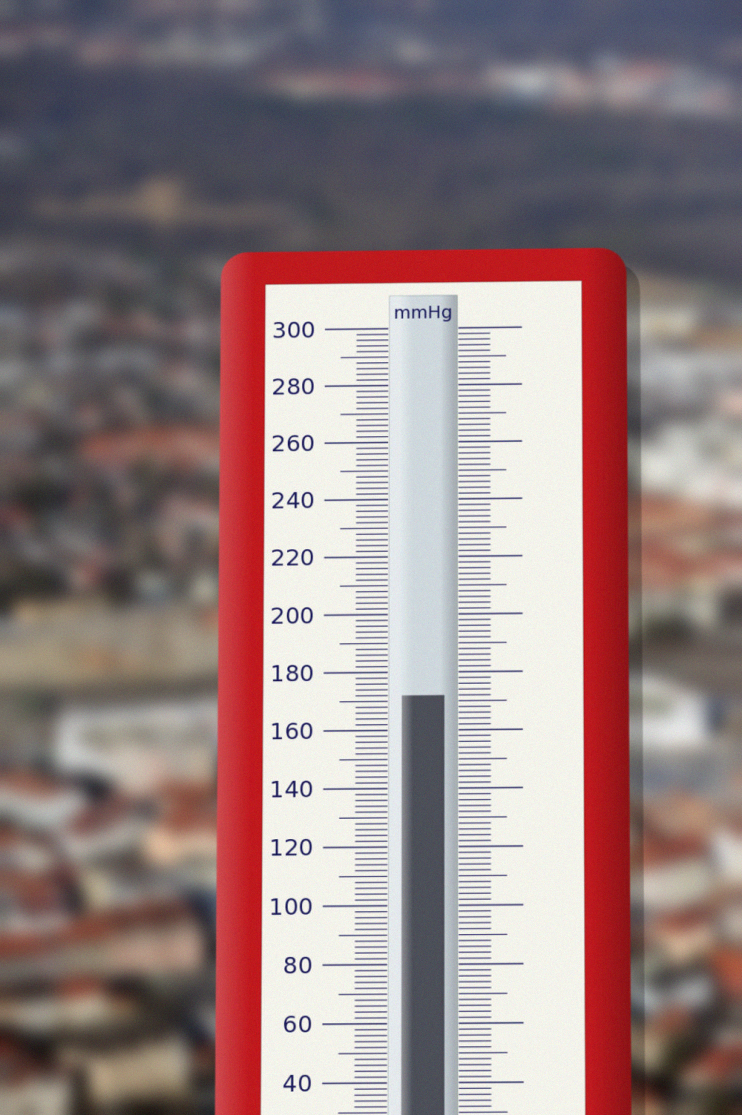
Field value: mmHg 172
